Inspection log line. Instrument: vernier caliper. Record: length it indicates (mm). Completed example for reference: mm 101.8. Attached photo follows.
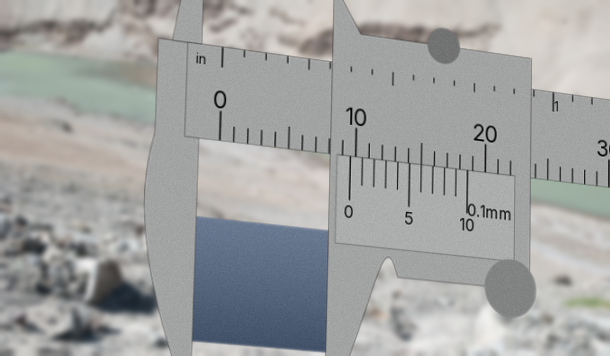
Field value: mm 9.6
